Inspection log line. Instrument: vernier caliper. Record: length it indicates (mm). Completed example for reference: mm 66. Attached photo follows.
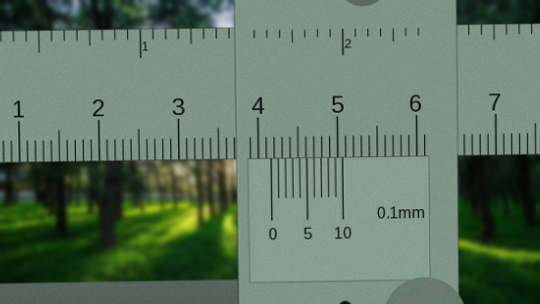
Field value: mm 41.6
